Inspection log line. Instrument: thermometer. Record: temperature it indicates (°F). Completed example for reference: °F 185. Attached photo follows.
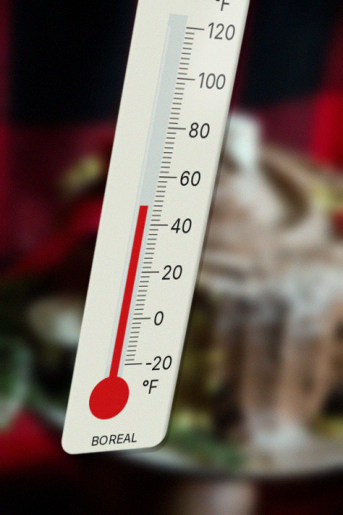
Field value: °F 48
